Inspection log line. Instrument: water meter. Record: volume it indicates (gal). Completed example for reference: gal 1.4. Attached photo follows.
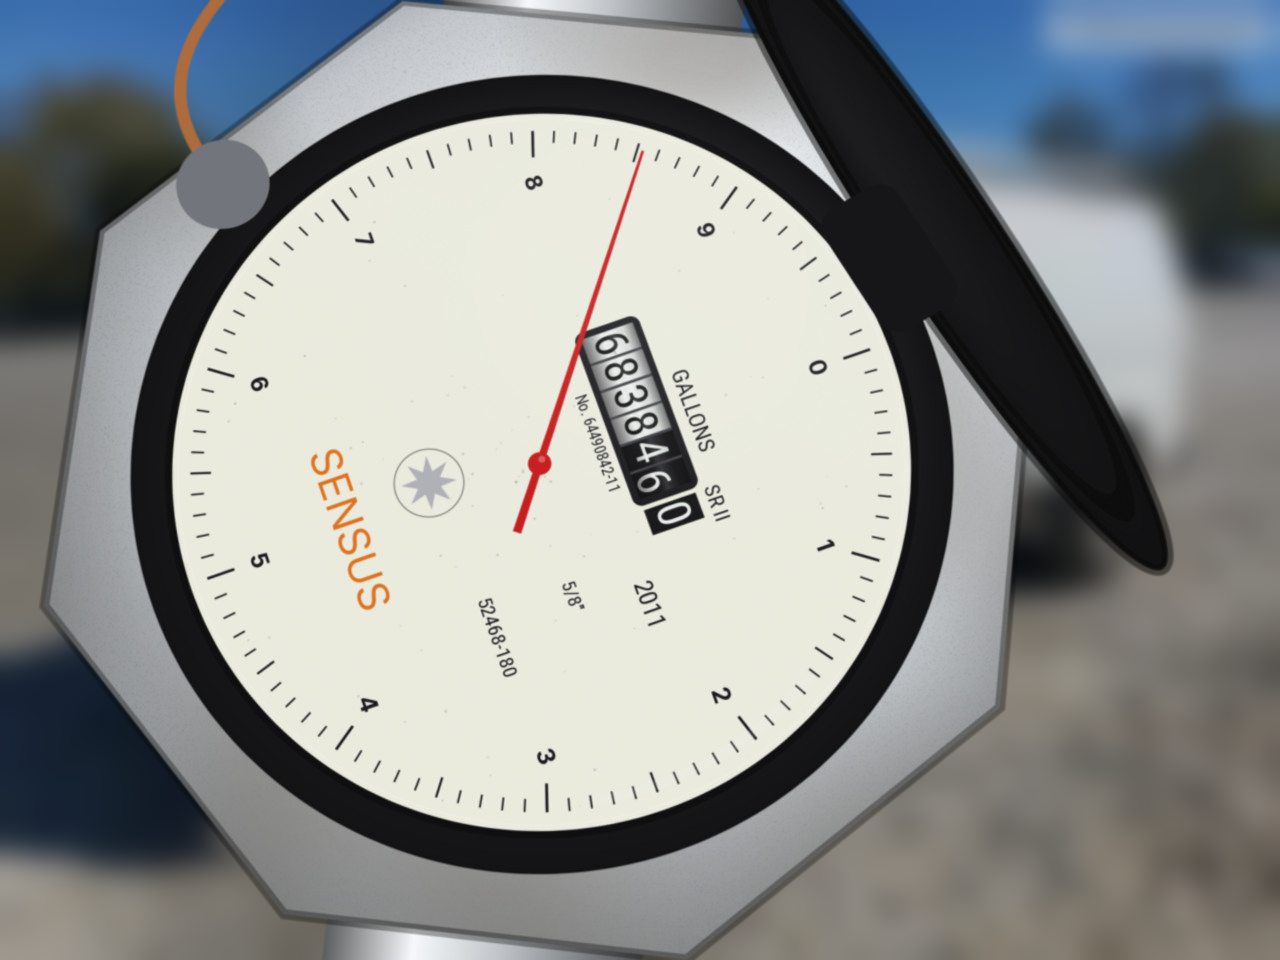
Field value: gal 6838458.5
